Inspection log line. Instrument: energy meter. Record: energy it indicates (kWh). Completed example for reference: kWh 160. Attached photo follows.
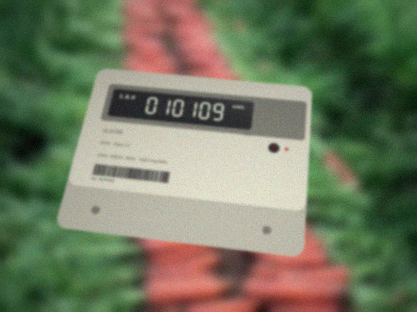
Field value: kWh 10109
